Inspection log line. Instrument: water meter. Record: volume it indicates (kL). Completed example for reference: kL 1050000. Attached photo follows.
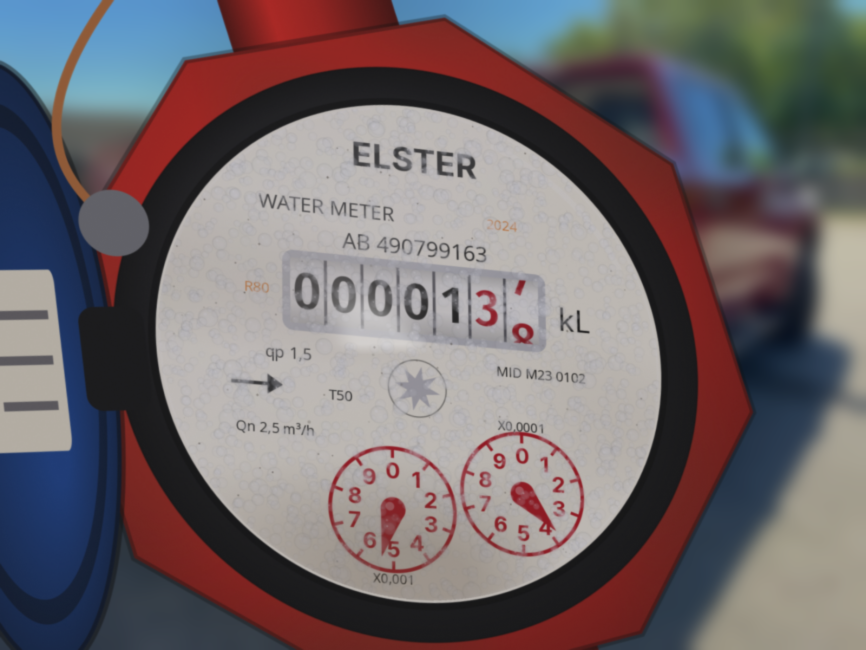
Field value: kL 1.3753
